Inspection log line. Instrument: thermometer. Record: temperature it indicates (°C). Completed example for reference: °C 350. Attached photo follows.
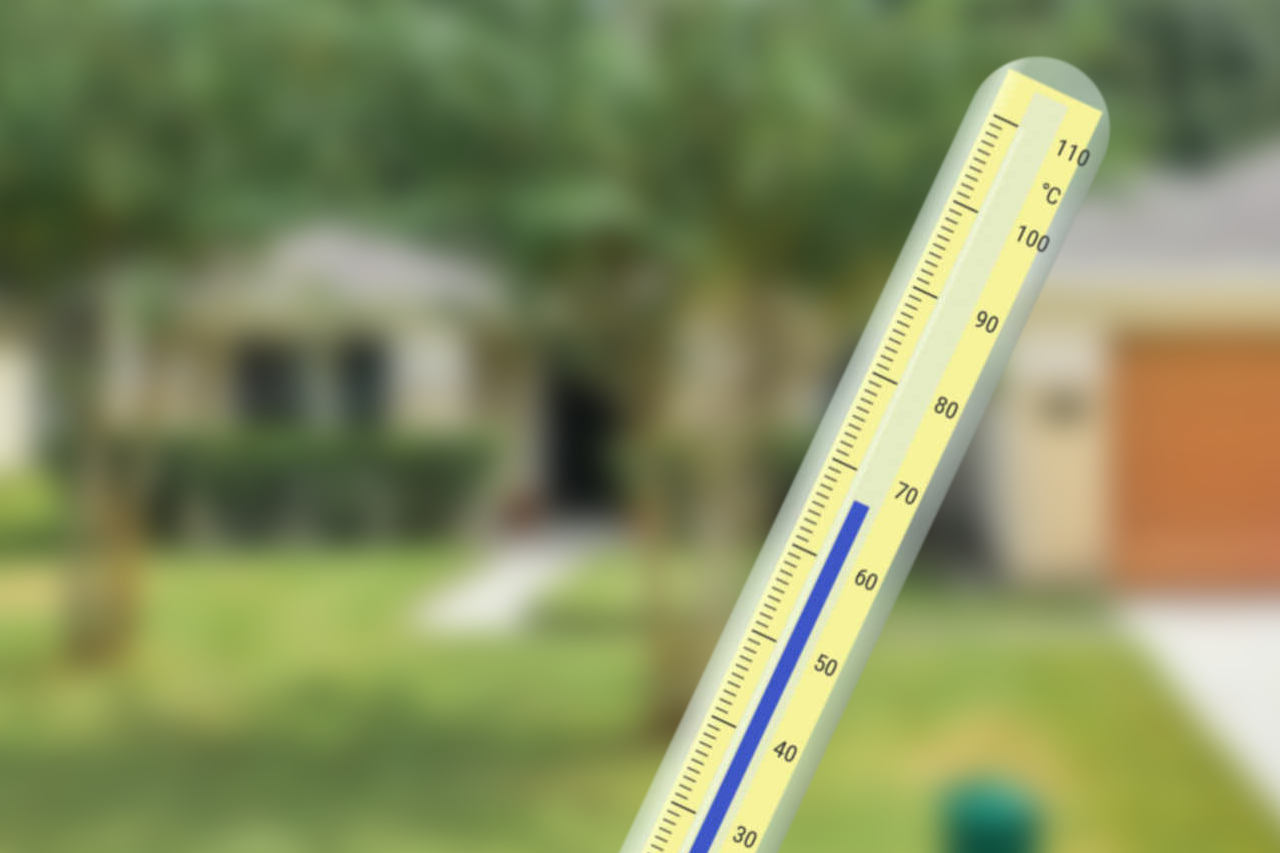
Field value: °C 67
